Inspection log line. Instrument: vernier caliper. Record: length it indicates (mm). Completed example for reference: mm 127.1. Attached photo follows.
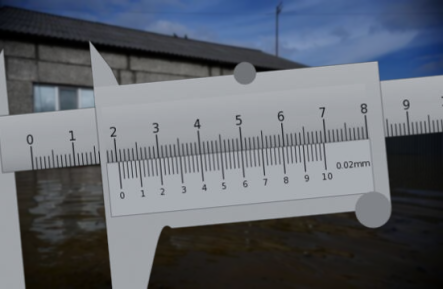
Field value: mm 20.5
